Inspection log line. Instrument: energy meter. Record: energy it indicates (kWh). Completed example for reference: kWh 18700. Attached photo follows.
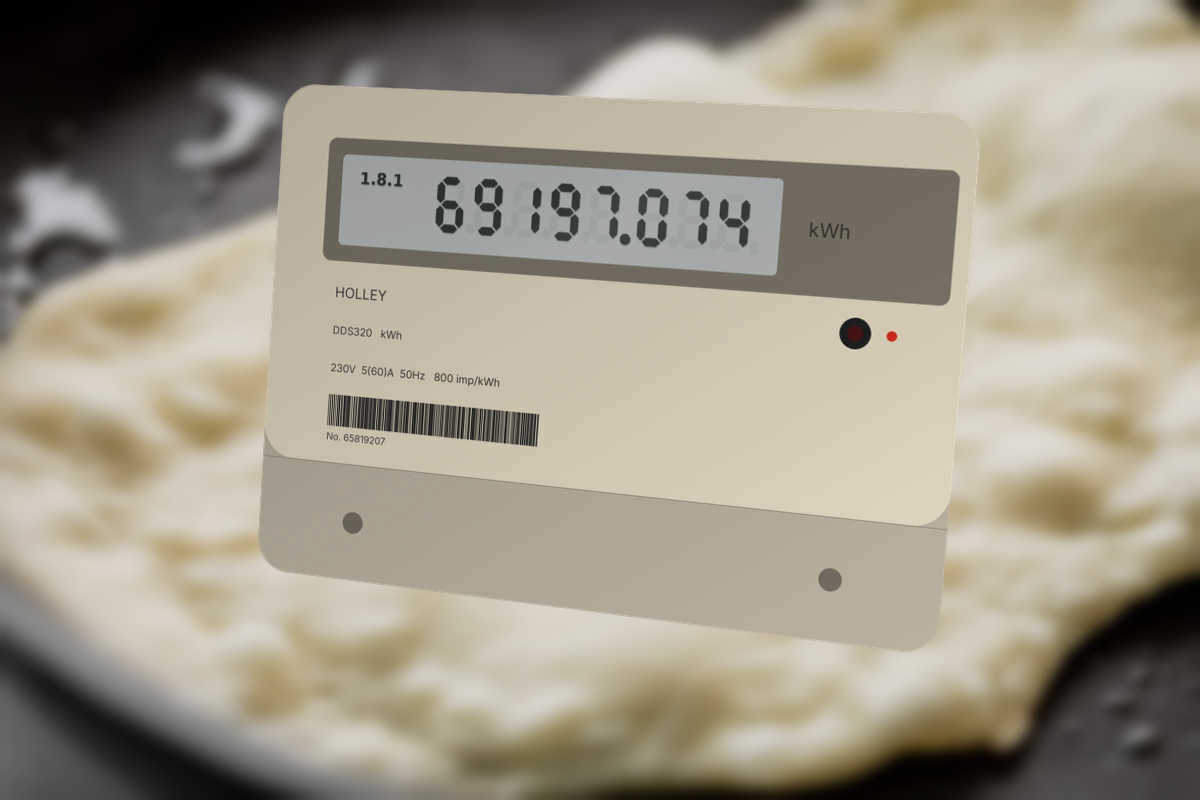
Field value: kWh 69197.074
